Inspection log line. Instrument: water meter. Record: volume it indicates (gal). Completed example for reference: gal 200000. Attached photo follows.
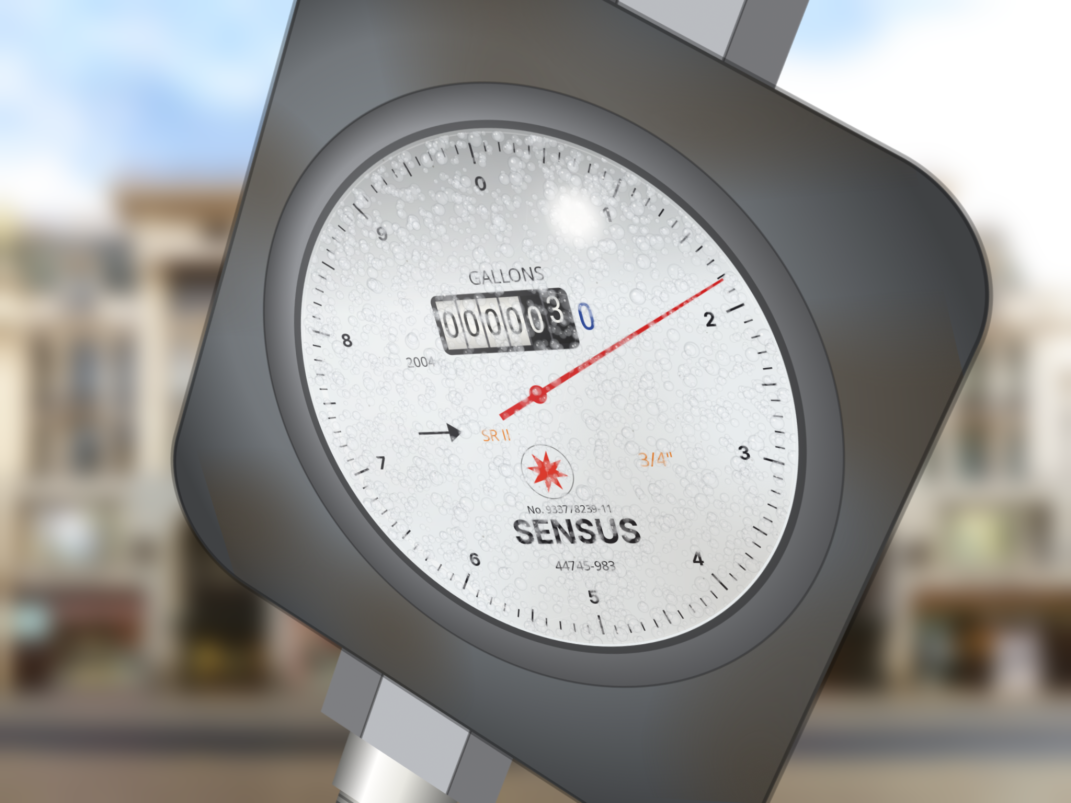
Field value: gal 31.8
